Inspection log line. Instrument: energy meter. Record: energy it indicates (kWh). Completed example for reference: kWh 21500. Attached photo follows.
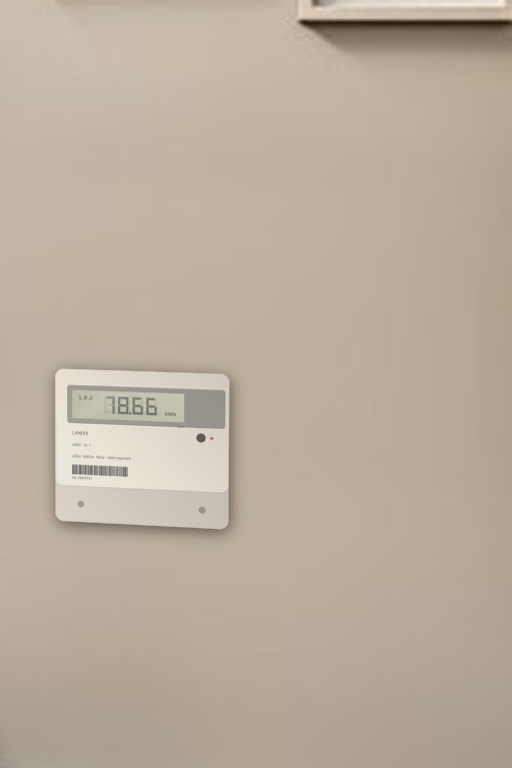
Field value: kWh 78.66
